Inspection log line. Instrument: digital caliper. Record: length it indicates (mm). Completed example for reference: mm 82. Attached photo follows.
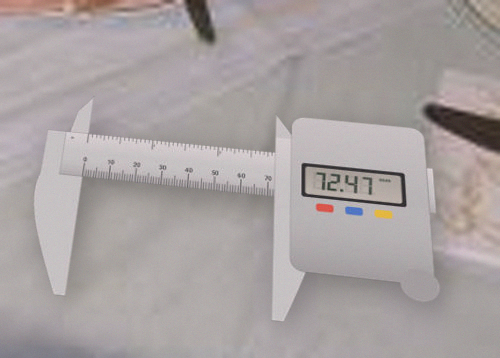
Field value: mm 72.47
